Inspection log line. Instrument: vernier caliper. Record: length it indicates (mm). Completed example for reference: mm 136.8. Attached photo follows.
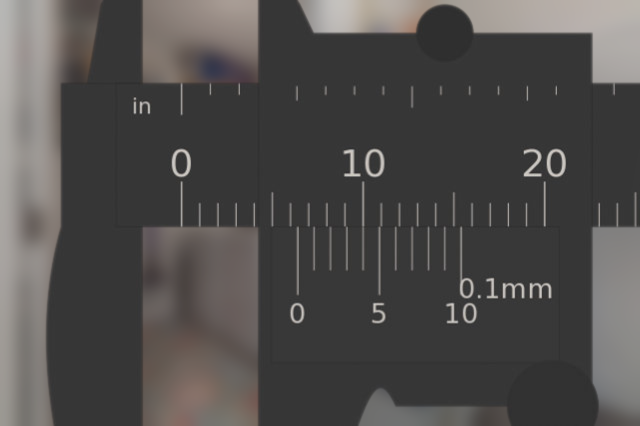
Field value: mm 6.4
